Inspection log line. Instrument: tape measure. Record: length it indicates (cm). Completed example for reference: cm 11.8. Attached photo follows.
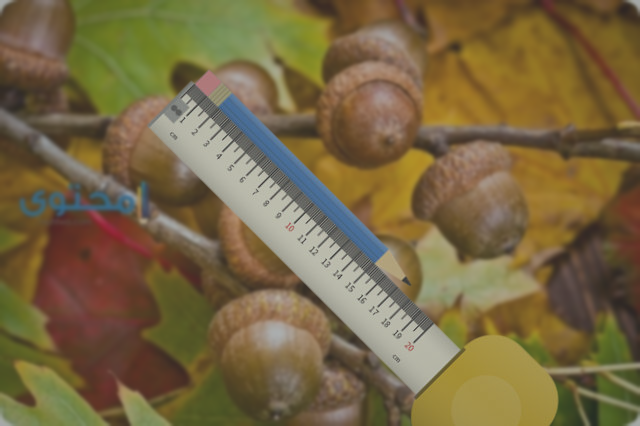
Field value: cm 17.5
